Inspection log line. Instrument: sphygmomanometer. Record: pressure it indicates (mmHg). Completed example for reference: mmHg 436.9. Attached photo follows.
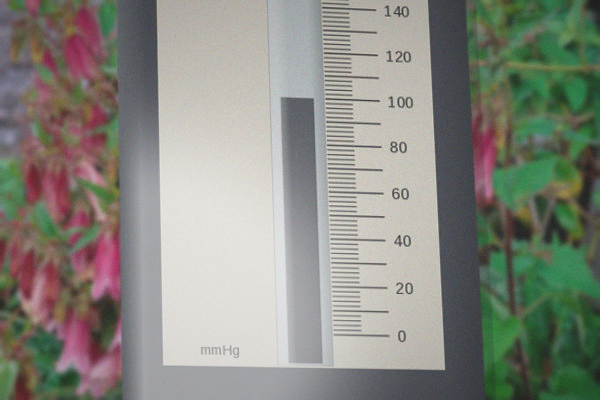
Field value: mmHg 100
